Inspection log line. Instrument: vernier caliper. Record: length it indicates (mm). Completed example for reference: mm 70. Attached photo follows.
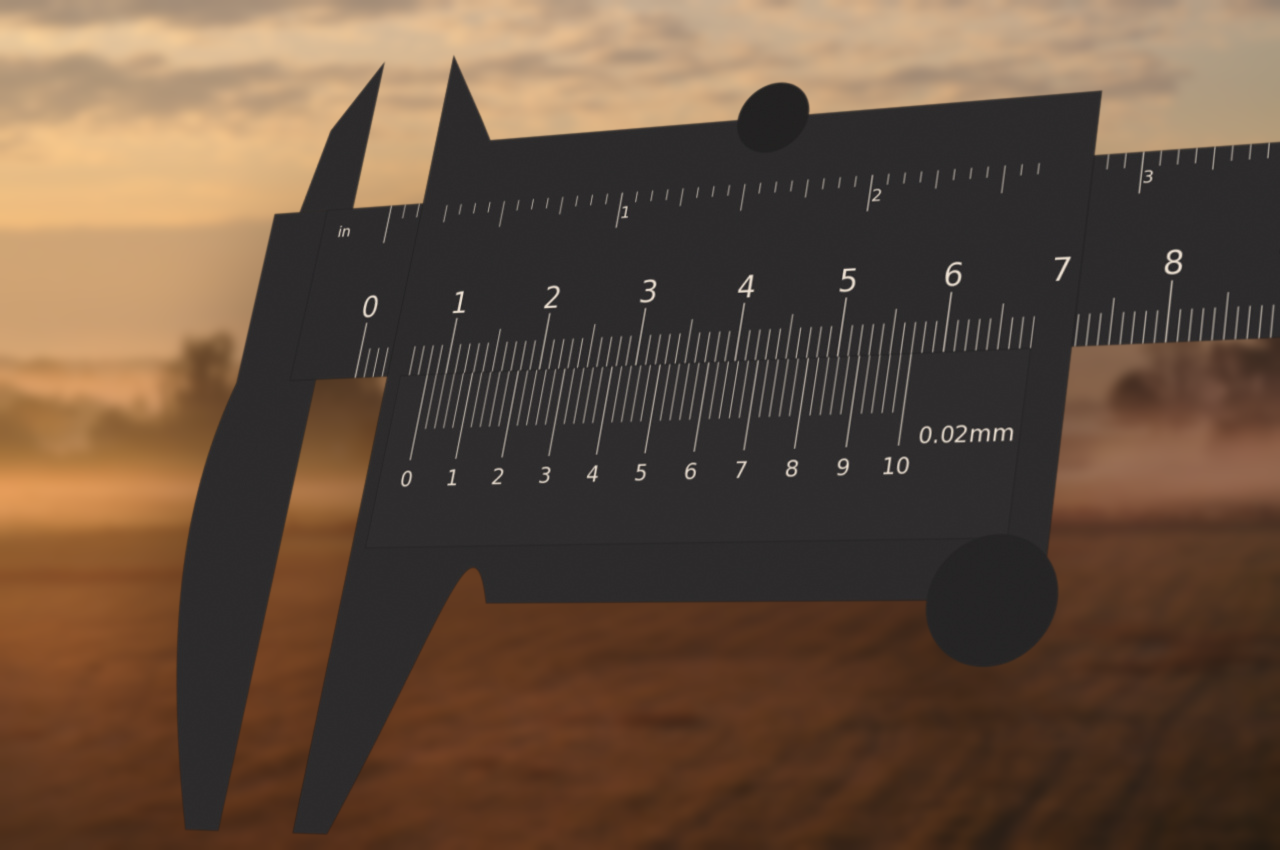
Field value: mm 8.0
